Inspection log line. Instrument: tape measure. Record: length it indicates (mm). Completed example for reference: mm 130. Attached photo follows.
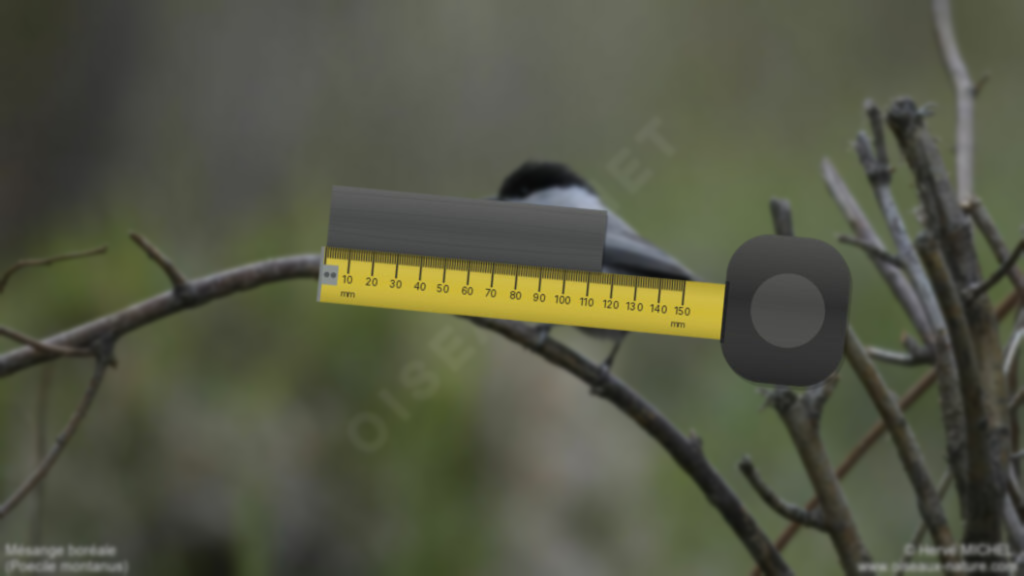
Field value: mm 115
